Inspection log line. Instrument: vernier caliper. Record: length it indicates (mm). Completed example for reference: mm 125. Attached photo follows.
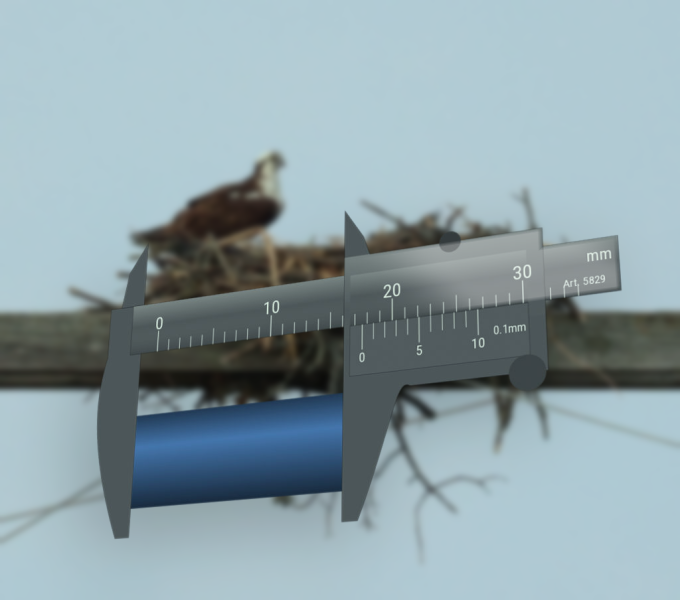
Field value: mm 17.6
